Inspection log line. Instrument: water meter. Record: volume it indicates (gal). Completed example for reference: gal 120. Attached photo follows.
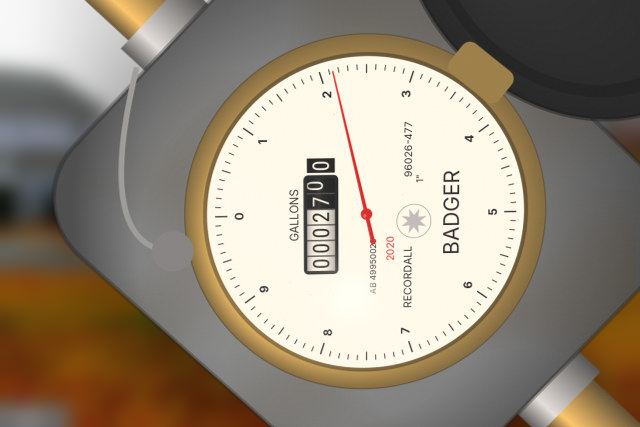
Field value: gal 2702.1
